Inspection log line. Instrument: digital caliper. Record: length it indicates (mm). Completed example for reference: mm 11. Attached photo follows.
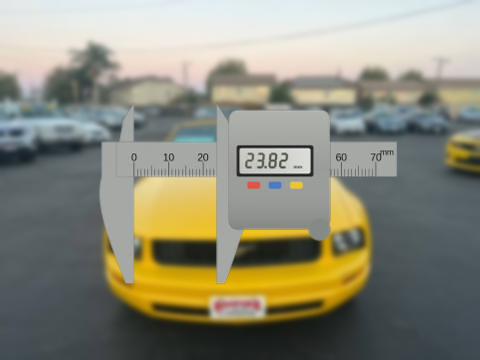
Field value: mm 23.82
